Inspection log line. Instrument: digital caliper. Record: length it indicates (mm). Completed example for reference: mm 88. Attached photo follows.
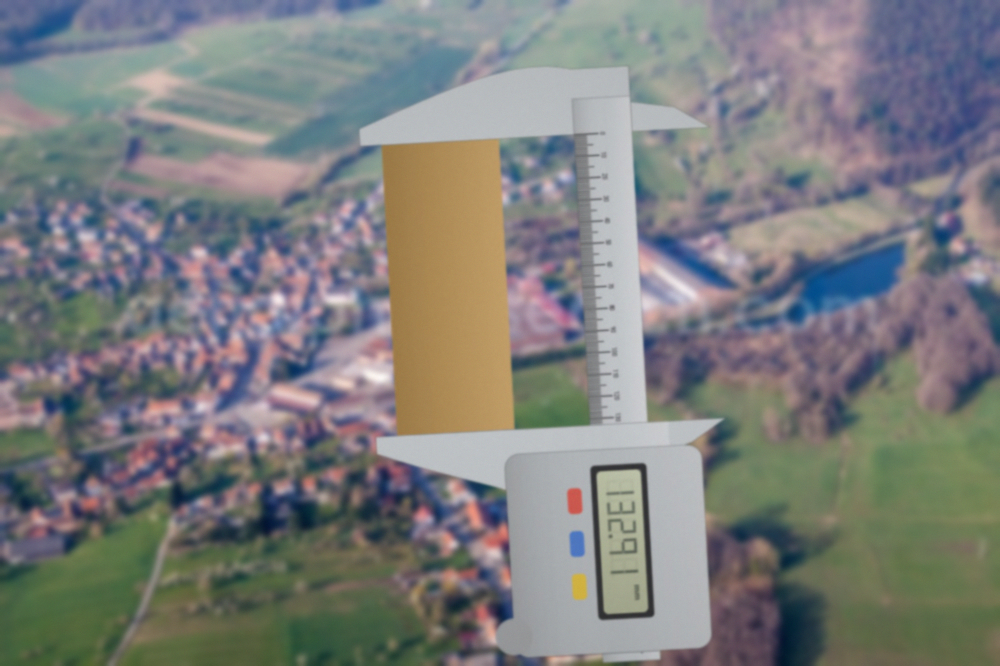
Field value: mm 132.91
